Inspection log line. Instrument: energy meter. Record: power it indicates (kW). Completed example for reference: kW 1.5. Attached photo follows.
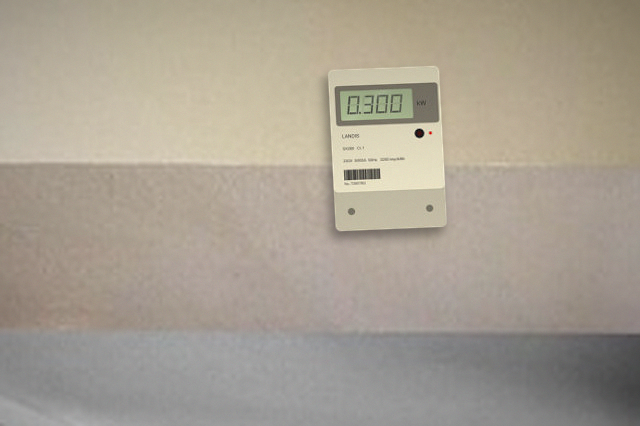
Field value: kW 0.300
